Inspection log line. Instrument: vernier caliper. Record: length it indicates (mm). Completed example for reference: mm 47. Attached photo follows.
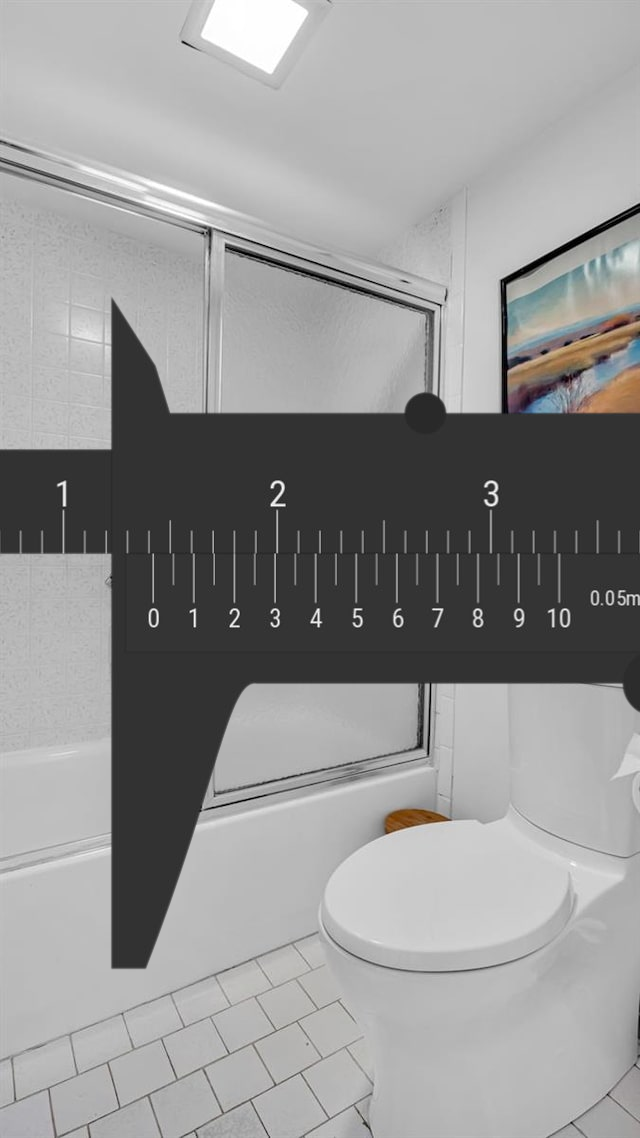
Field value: mm 14.2
